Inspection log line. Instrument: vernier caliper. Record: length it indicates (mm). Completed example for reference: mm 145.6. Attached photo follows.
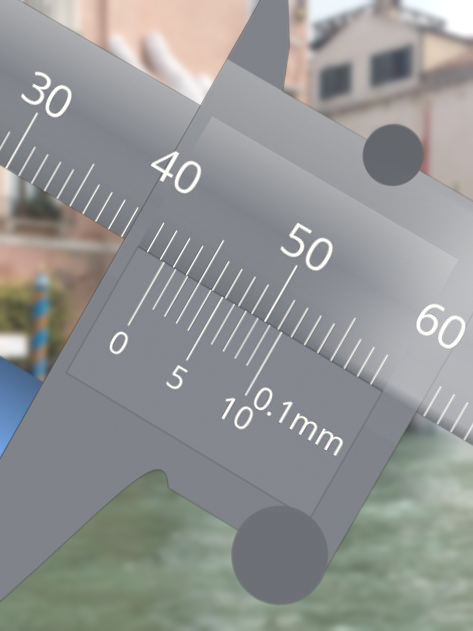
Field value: mm 42.3
